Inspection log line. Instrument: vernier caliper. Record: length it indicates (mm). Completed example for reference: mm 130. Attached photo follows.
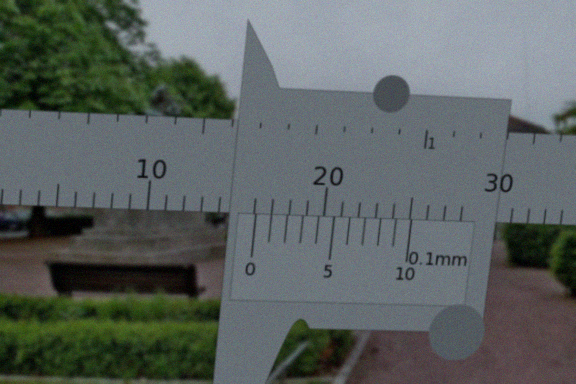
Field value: mm 16.1
